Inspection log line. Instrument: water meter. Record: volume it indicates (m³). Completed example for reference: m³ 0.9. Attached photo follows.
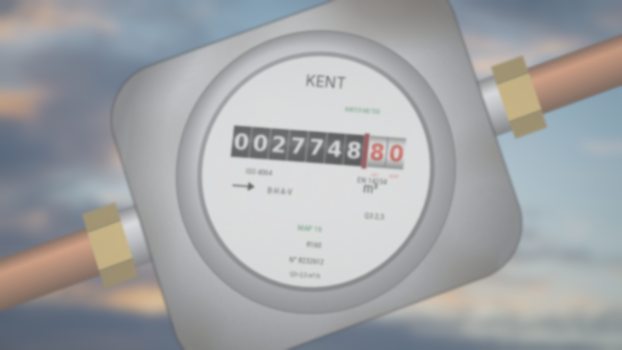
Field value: m³ 27748.80
